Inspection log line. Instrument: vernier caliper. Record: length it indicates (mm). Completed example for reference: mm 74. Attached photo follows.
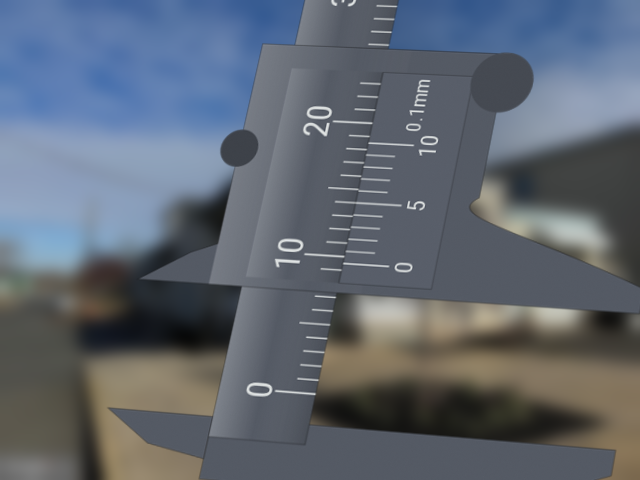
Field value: mm 9.5
